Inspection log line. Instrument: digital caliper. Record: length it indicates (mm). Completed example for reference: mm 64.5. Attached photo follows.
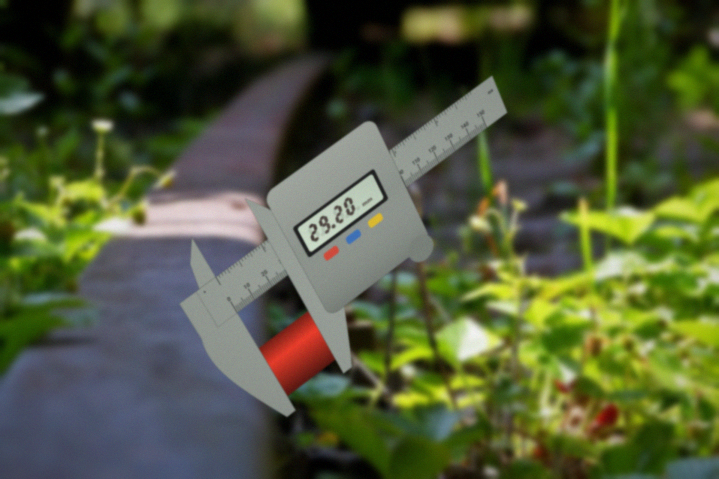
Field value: mm 29.20
